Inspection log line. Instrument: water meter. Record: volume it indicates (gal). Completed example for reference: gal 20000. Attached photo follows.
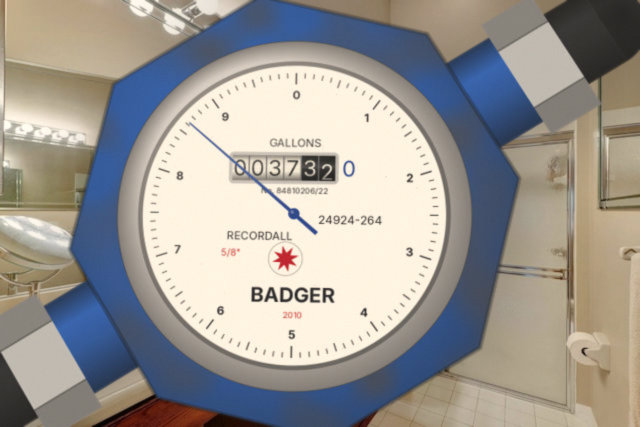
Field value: gal 37318.6
